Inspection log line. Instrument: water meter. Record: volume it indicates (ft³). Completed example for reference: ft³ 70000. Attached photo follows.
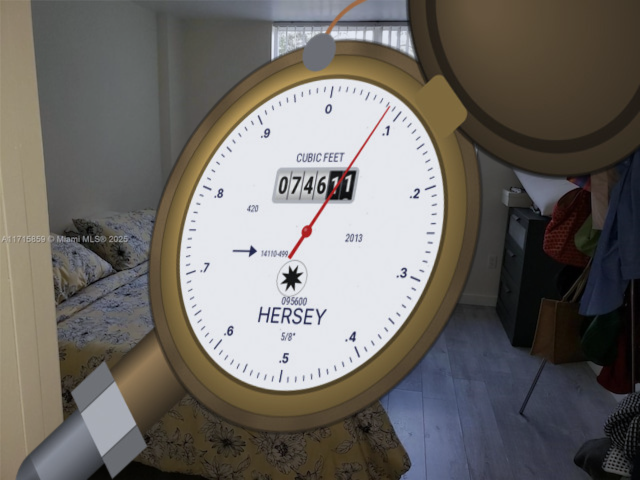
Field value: ft³ 74611.08
